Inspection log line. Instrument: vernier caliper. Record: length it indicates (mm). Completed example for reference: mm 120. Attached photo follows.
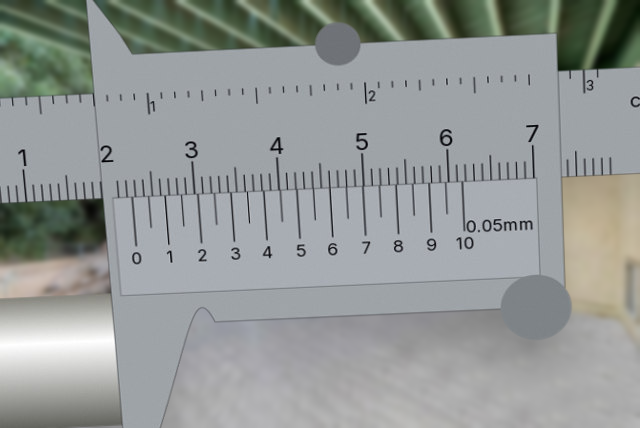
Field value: mm 22.6
